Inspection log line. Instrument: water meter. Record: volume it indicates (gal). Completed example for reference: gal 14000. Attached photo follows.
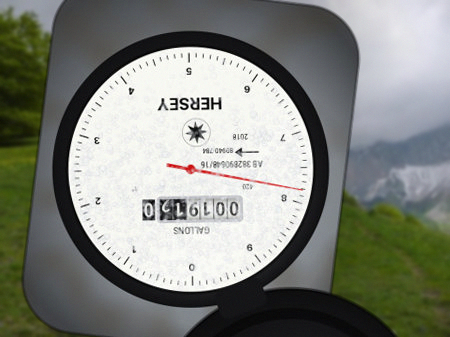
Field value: gal 19117.8
